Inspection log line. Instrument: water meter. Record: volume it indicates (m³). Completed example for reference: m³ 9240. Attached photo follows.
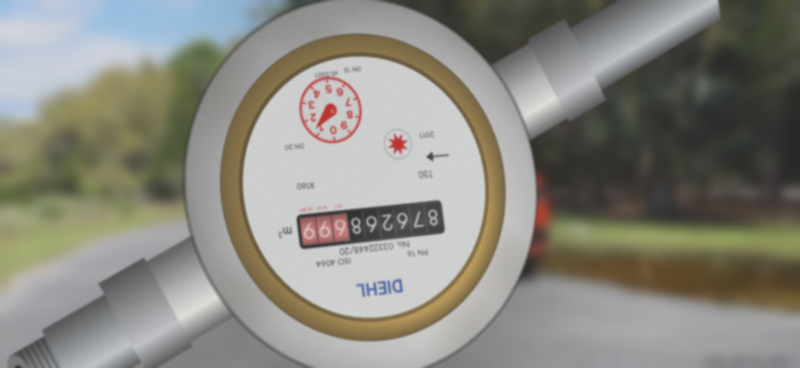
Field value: m³ 876268.6991
